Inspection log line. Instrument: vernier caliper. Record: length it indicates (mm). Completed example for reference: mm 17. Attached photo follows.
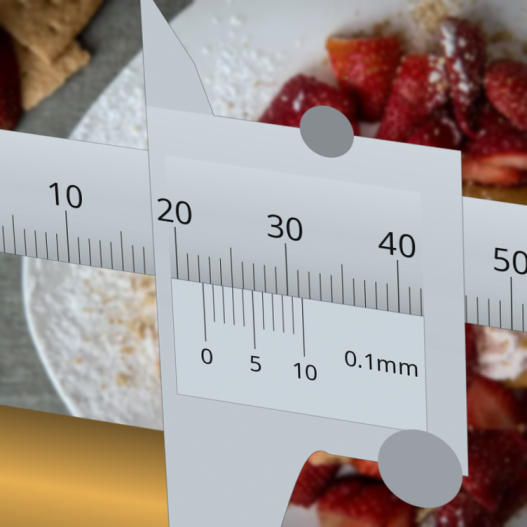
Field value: mm 22.3
